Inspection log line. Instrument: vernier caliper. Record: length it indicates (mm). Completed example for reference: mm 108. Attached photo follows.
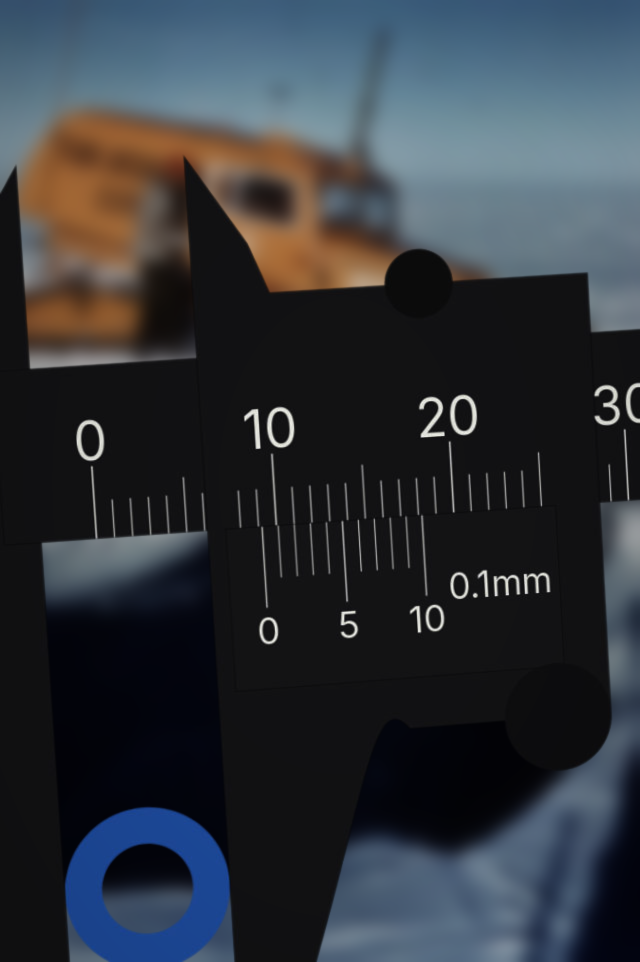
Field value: mm 9.2
